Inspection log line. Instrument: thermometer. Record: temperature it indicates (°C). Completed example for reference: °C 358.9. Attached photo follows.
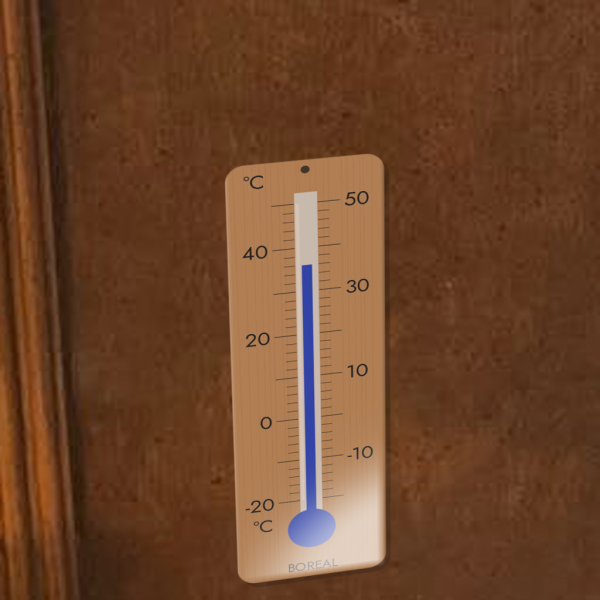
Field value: °C 36
